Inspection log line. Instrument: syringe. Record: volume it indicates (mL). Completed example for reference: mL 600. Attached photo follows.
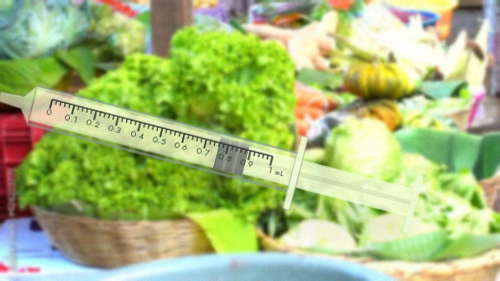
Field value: mL 0.76
